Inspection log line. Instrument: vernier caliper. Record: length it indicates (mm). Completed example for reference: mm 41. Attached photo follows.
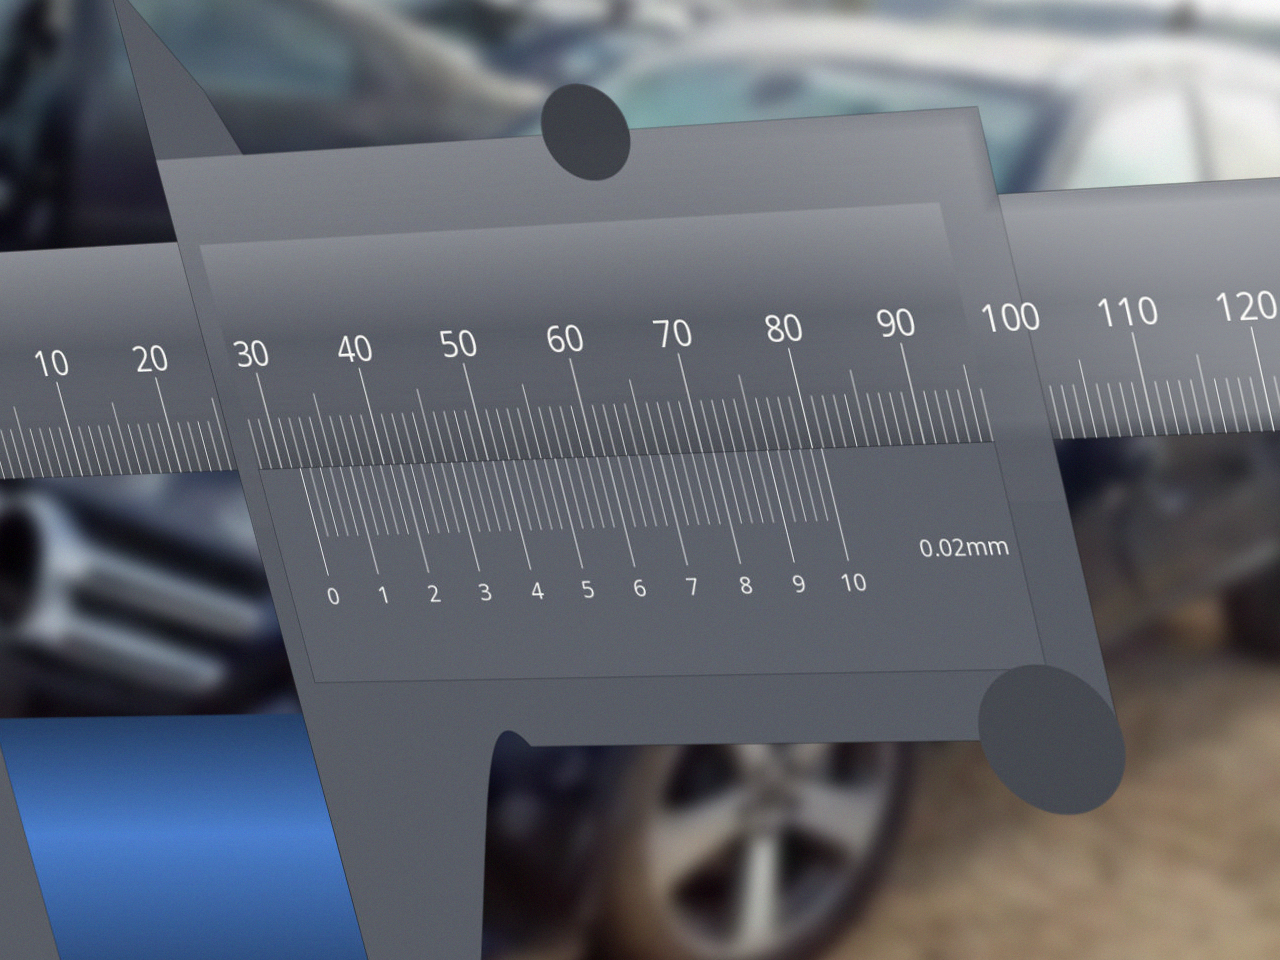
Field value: mm 31.8
